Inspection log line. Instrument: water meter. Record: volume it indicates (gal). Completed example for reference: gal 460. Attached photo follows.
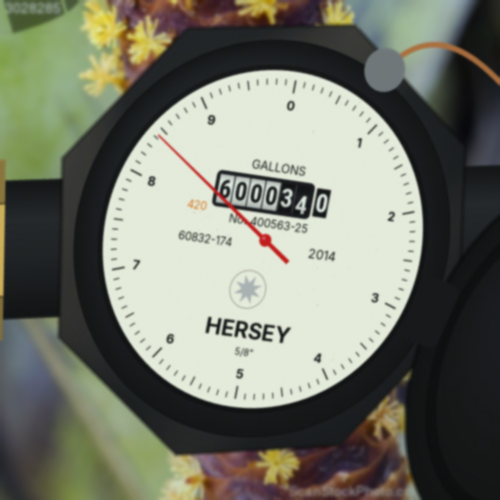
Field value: gal 6000338.4
